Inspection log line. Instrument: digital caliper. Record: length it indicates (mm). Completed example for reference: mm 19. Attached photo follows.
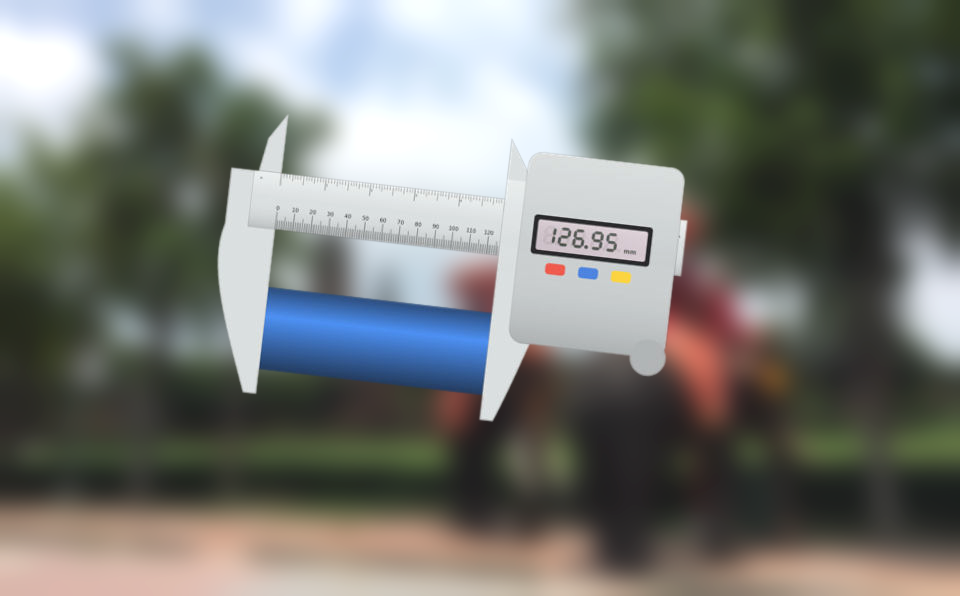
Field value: mm 126.95
